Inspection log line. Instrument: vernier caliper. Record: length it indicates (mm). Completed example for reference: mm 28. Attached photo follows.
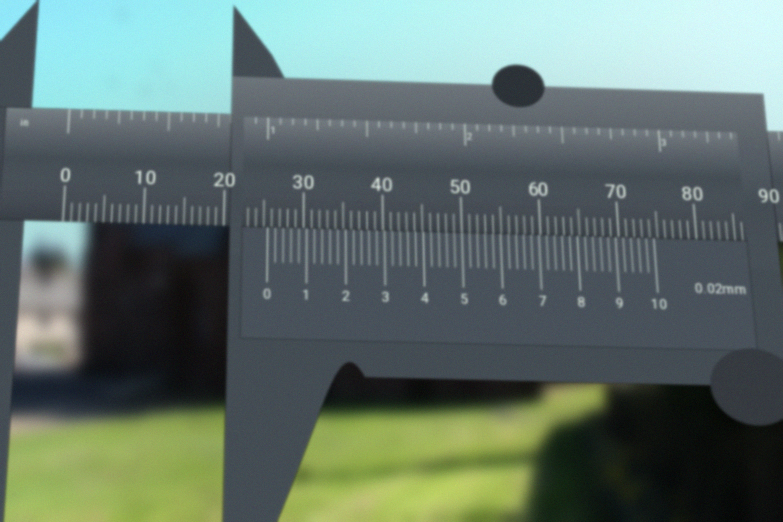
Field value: mm 25.5
